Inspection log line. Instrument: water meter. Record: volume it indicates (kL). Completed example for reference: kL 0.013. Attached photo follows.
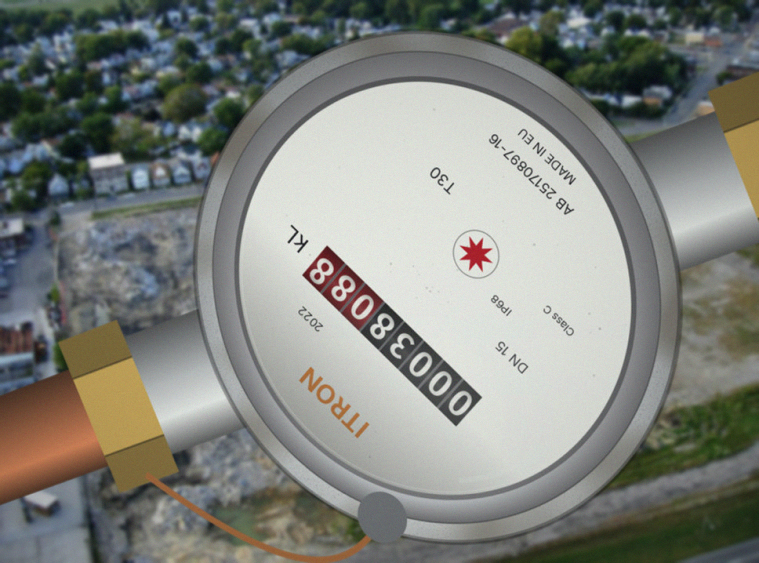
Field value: kL 38.088
